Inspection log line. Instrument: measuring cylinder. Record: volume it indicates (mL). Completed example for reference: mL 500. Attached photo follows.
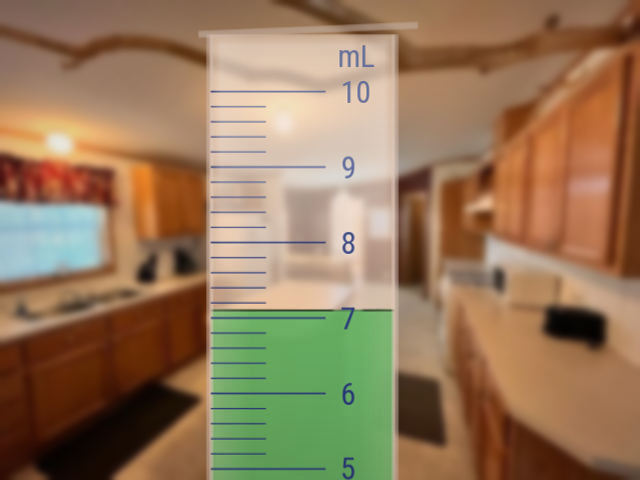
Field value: mL 7.1
